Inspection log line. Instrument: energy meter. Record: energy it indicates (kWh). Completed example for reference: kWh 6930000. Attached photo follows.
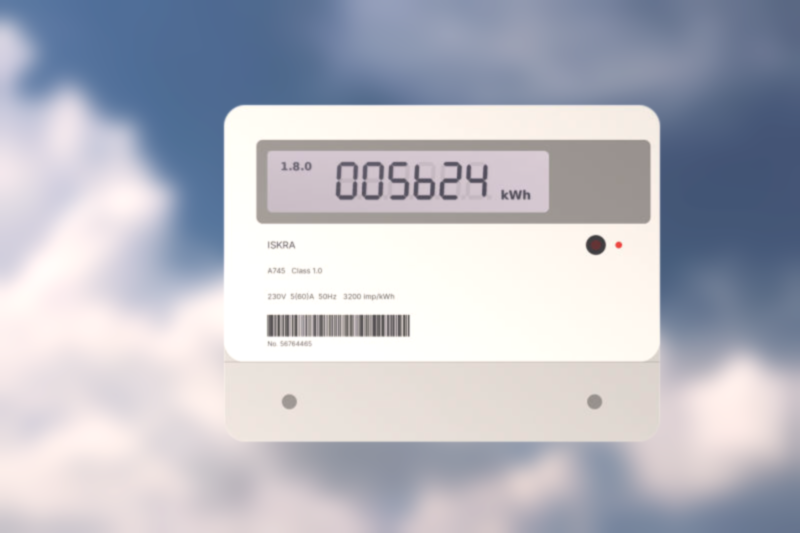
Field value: kWh 5624
